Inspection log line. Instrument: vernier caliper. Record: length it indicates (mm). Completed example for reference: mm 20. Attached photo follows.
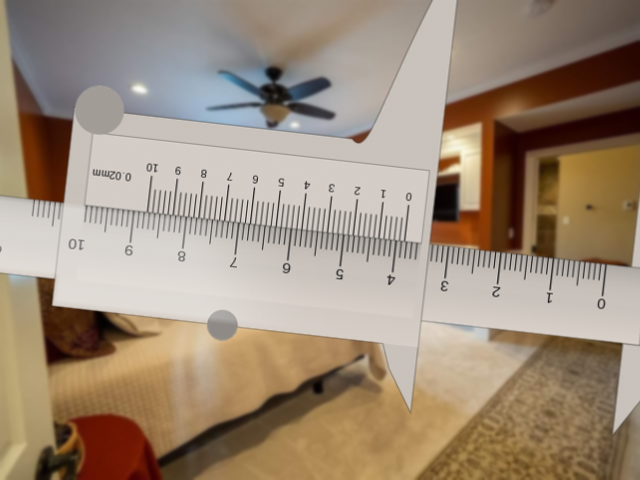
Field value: mm 38.4
